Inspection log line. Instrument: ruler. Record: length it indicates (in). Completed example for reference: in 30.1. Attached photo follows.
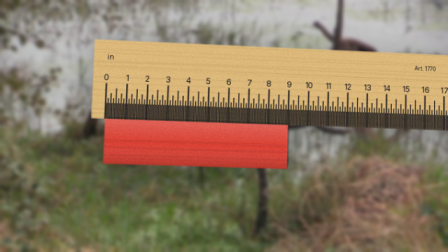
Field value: in 9
